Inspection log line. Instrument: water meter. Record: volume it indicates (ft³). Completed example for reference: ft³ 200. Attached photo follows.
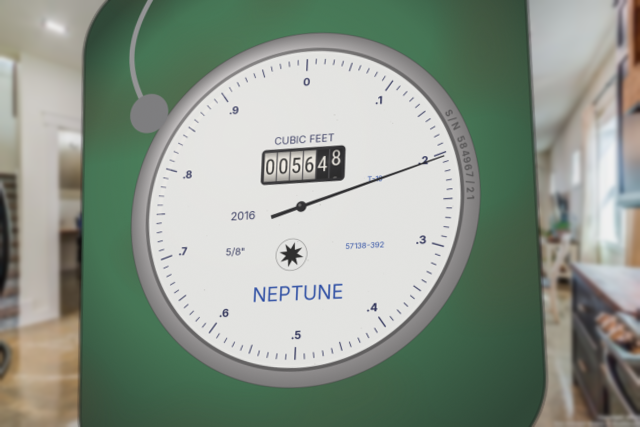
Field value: ft³ 5648.20
